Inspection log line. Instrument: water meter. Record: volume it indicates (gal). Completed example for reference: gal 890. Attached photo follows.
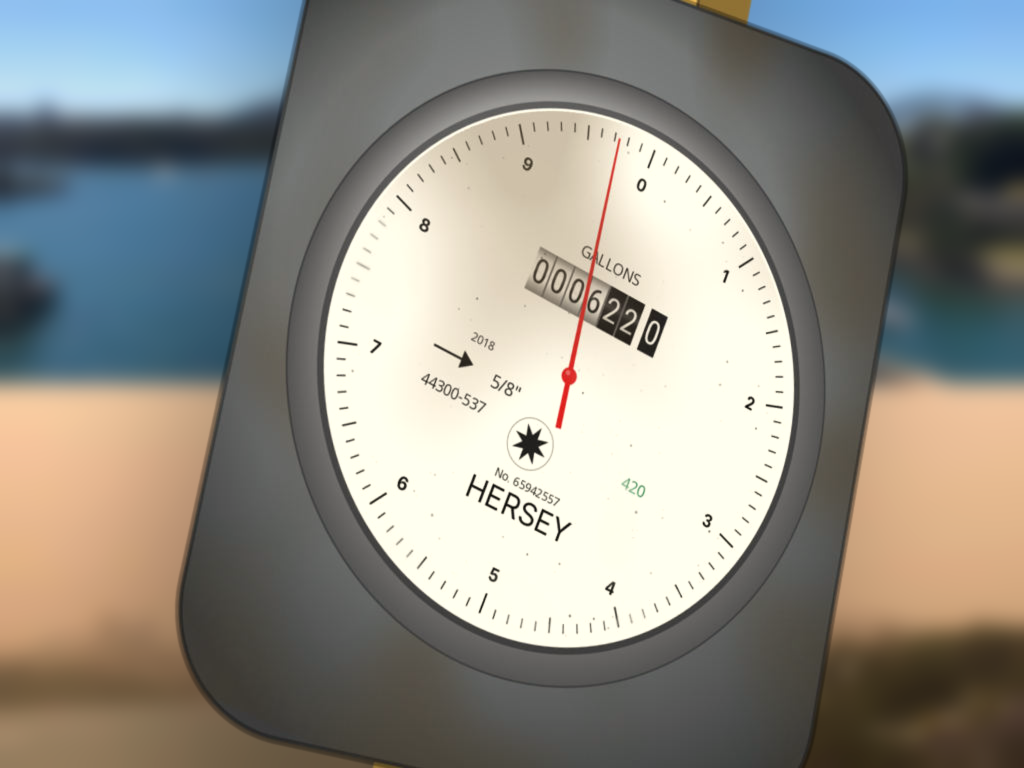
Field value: gal 6219.7
